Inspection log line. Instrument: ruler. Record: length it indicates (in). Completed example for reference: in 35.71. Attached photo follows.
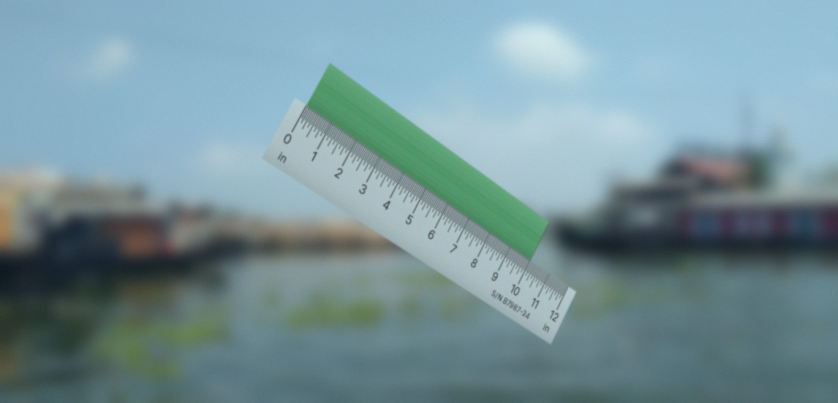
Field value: in 10
